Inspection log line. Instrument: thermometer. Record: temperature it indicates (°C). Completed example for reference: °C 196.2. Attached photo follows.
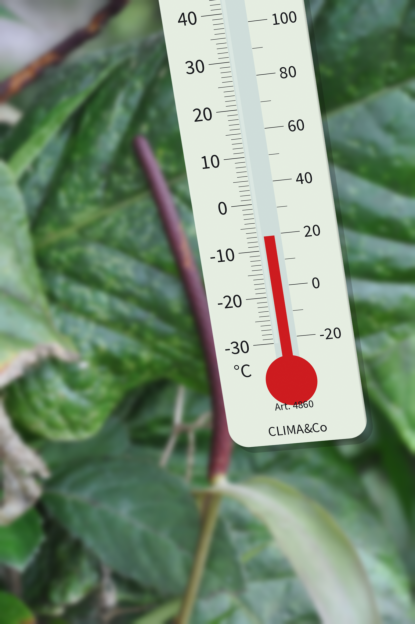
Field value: °C -7
